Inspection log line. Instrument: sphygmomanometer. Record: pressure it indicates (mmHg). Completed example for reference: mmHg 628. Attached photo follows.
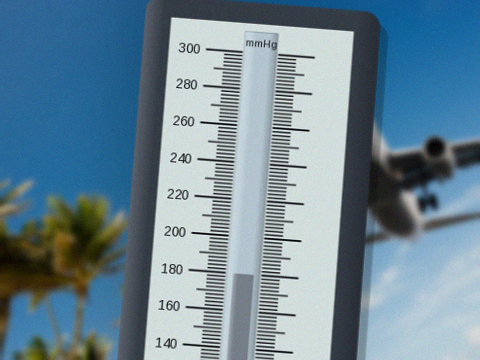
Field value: mmHg 180
